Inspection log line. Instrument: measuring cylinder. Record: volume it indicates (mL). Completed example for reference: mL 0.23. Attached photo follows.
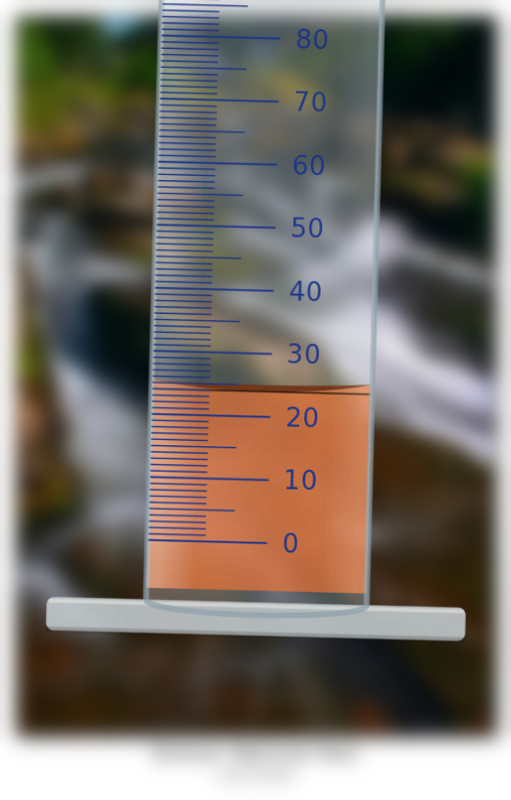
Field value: mL 24
